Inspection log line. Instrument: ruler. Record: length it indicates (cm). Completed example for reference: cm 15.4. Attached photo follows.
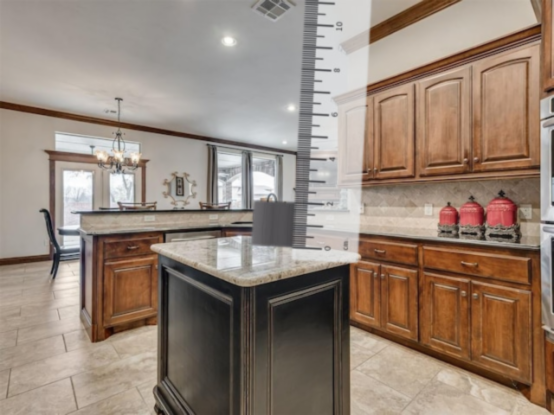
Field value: cm 2
